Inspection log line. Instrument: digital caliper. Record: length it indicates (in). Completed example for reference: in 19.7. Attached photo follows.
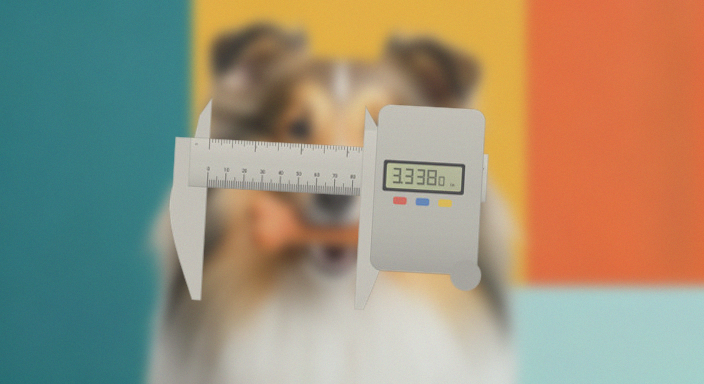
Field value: in 3.3380
